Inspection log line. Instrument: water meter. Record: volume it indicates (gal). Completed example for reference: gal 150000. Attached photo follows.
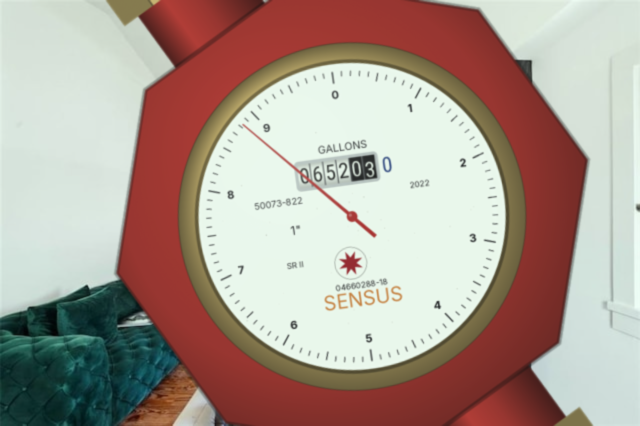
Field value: gal 652028.8
